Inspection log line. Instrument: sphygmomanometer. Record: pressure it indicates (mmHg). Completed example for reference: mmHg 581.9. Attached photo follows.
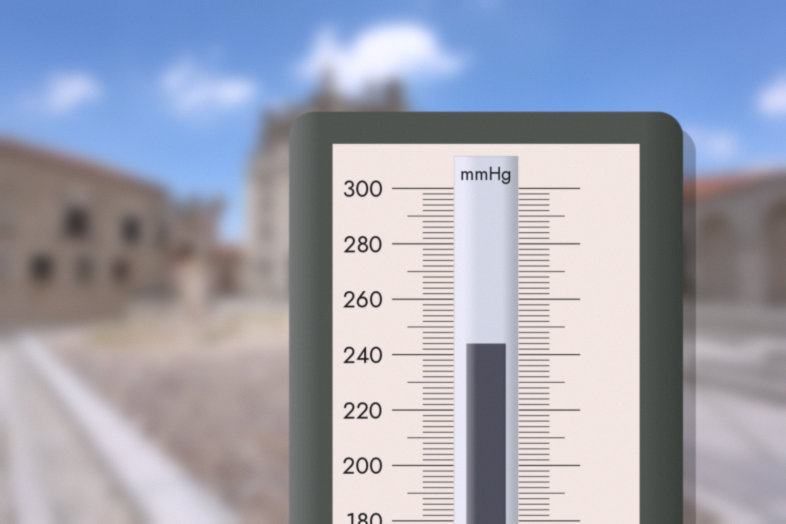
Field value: mmHg 244
